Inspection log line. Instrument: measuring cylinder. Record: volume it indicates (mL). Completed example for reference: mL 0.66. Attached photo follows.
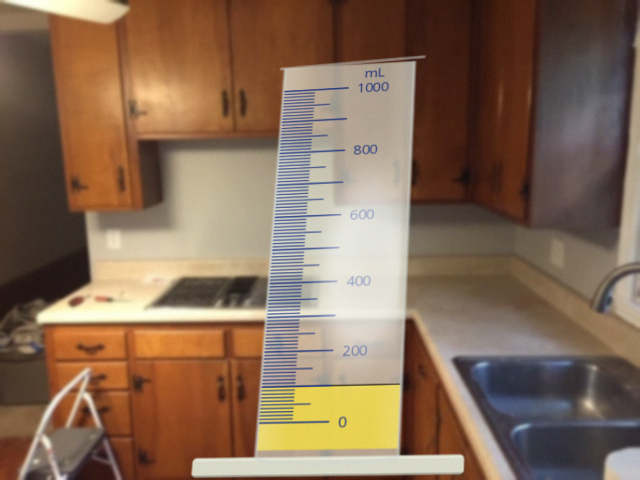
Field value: mL 100
